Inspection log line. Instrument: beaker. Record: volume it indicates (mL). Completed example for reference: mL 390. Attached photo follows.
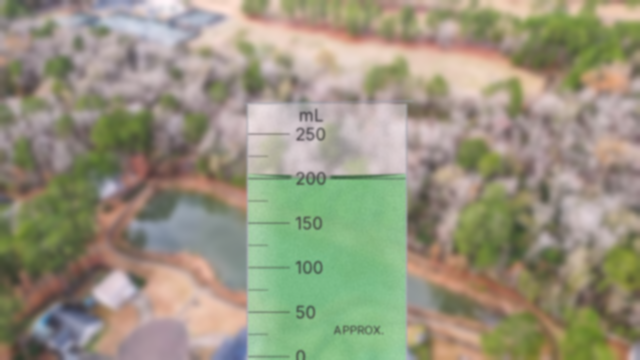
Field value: mL 200
